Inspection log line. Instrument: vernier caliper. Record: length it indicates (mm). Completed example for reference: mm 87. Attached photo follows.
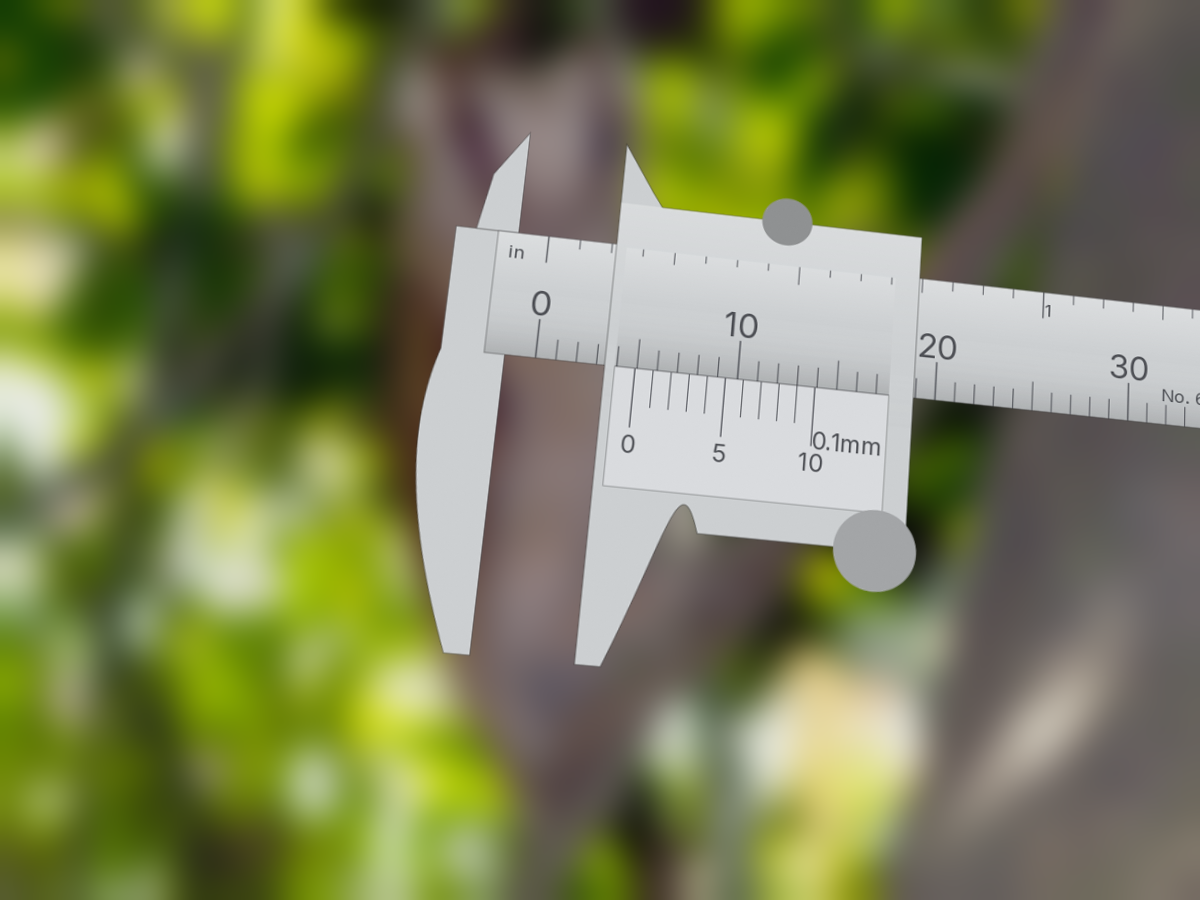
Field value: mm 4.9
